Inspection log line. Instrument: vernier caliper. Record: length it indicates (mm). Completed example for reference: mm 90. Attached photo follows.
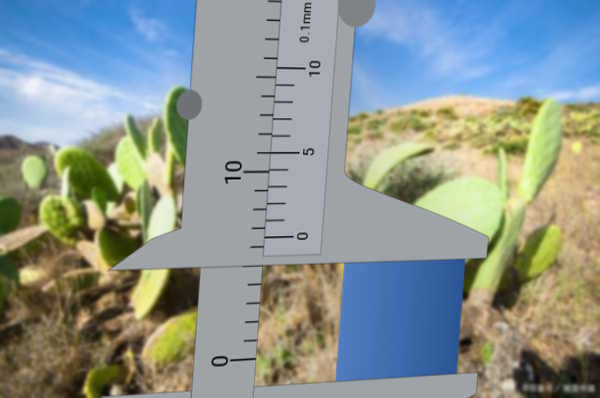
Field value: mm 6.5
